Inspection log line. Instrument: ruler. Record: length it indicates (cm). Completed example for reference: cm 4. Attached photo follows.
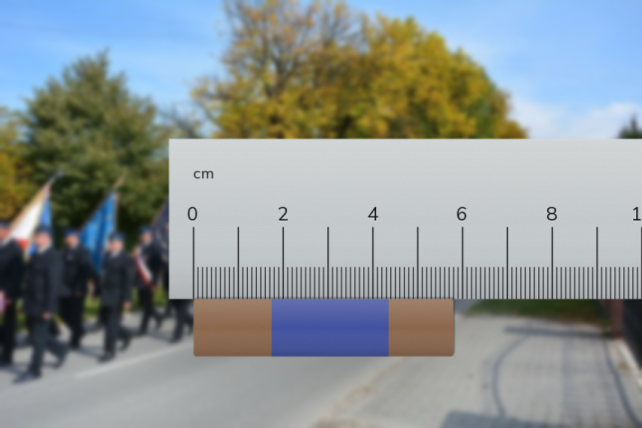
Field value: cm 5.8
